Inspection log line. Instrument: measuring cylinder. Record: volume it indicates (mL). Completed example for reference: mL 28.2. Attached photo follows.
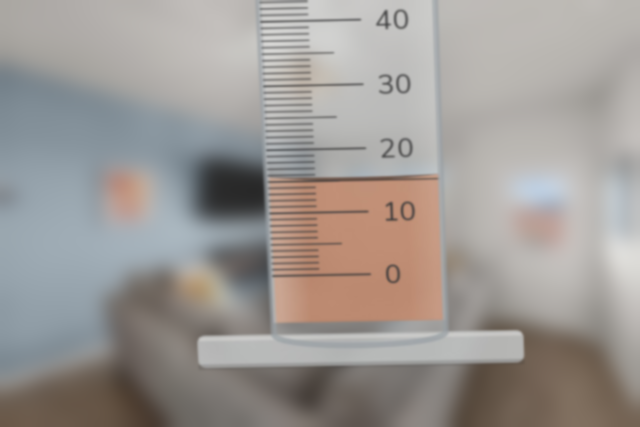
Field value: mL 15
